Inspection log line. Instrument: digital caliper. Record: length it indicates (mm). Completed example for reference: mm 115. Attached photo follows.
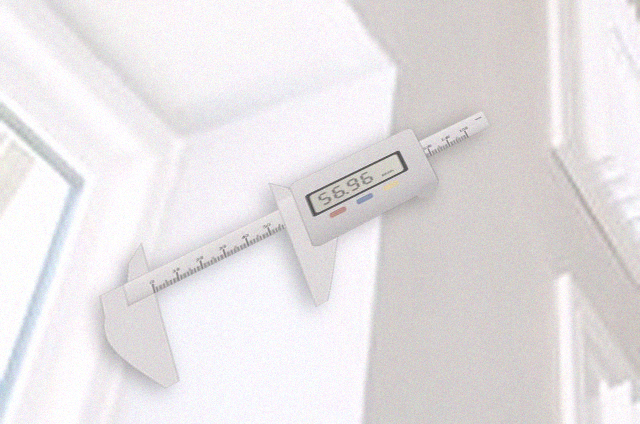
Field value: mm 56.96
